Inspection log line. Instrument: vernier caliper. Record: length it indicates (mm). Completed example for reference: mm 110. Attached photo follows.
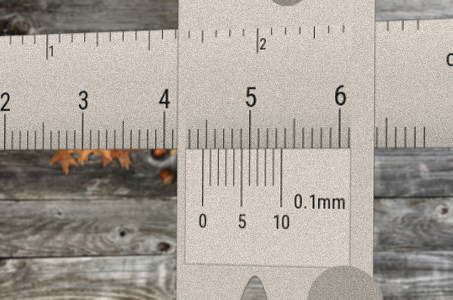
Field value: mm 44.6
